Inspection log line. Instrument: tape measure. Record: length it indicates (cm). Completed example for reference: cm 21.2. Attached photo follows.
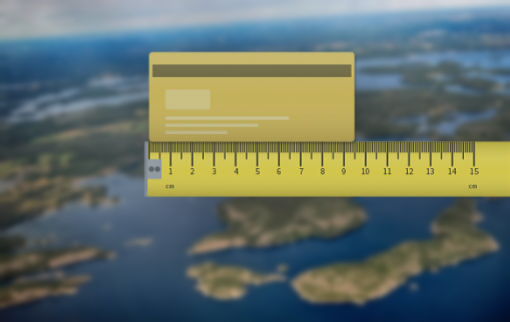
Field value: cm 9.5
